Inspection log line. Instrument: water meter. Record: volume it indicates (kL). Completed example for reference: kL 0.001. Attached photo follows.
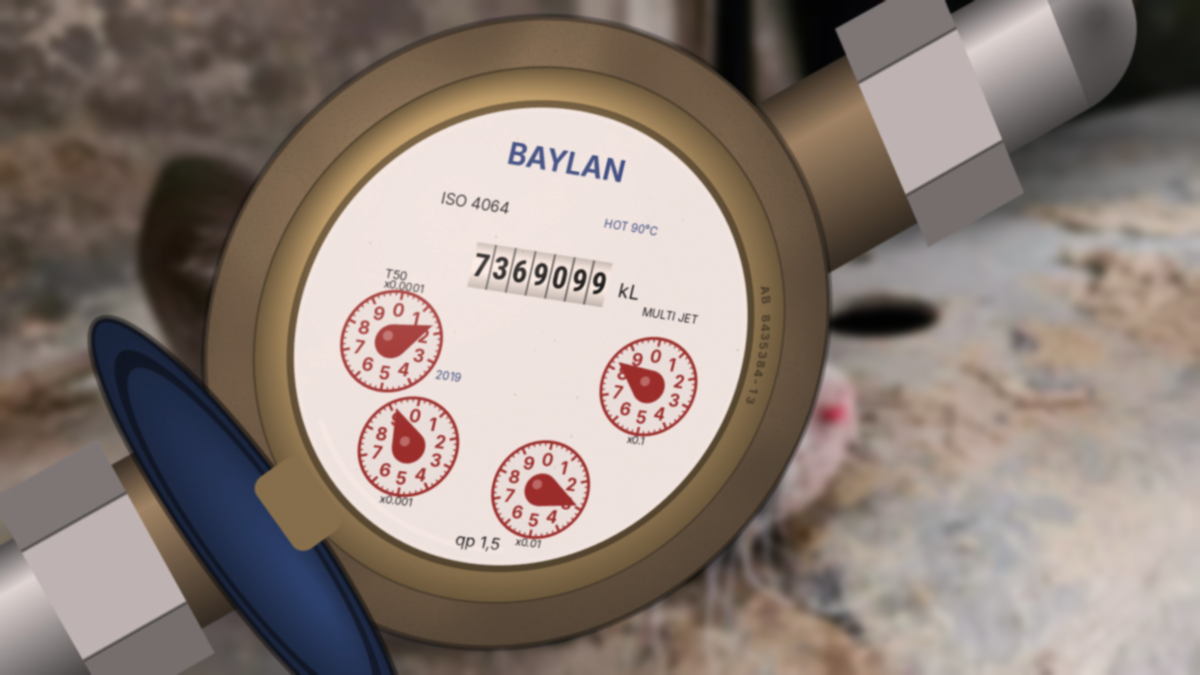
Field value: kL 7369099.8291
